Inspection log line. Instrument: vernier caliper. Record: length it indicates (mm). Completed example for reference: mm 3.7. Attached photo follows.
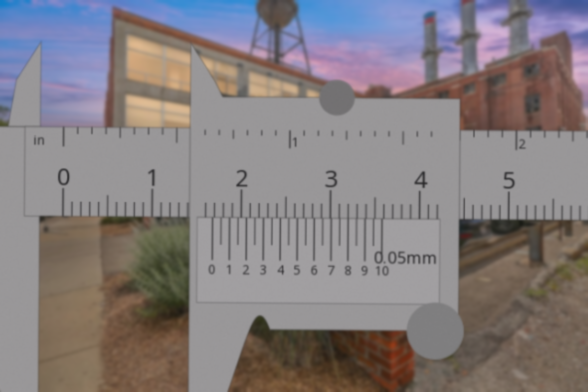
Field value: mm 16.8
